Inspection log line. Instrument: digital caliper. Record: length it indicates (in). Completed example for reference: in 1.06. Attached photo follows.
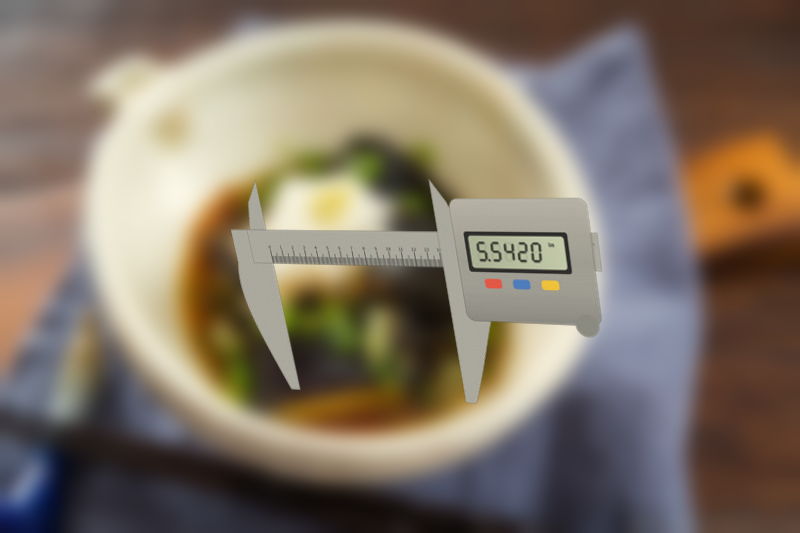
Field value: in 5.5420
